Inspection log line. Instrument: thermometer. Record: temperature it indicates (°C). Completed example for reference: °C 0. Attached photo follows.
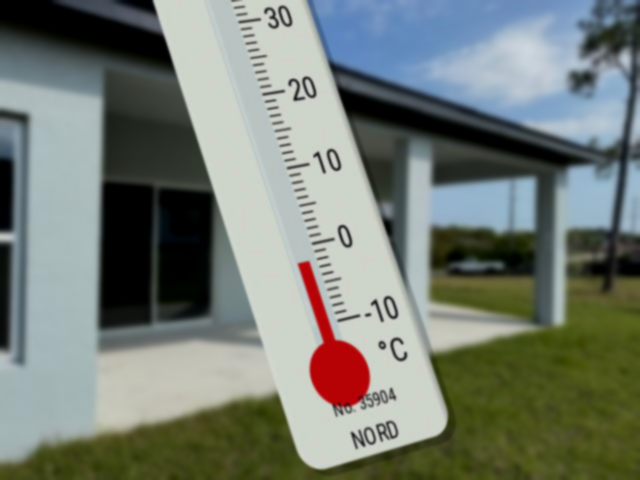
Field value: °C -2
